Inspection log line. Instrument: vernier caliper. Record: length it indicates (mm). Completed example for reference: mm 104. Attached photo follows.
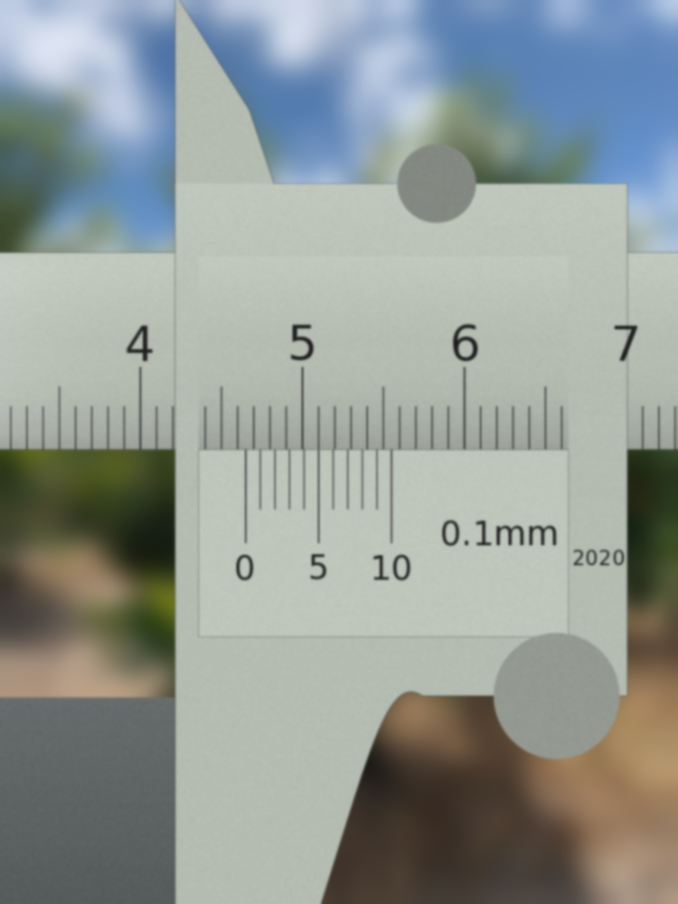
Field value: mm 46.5
